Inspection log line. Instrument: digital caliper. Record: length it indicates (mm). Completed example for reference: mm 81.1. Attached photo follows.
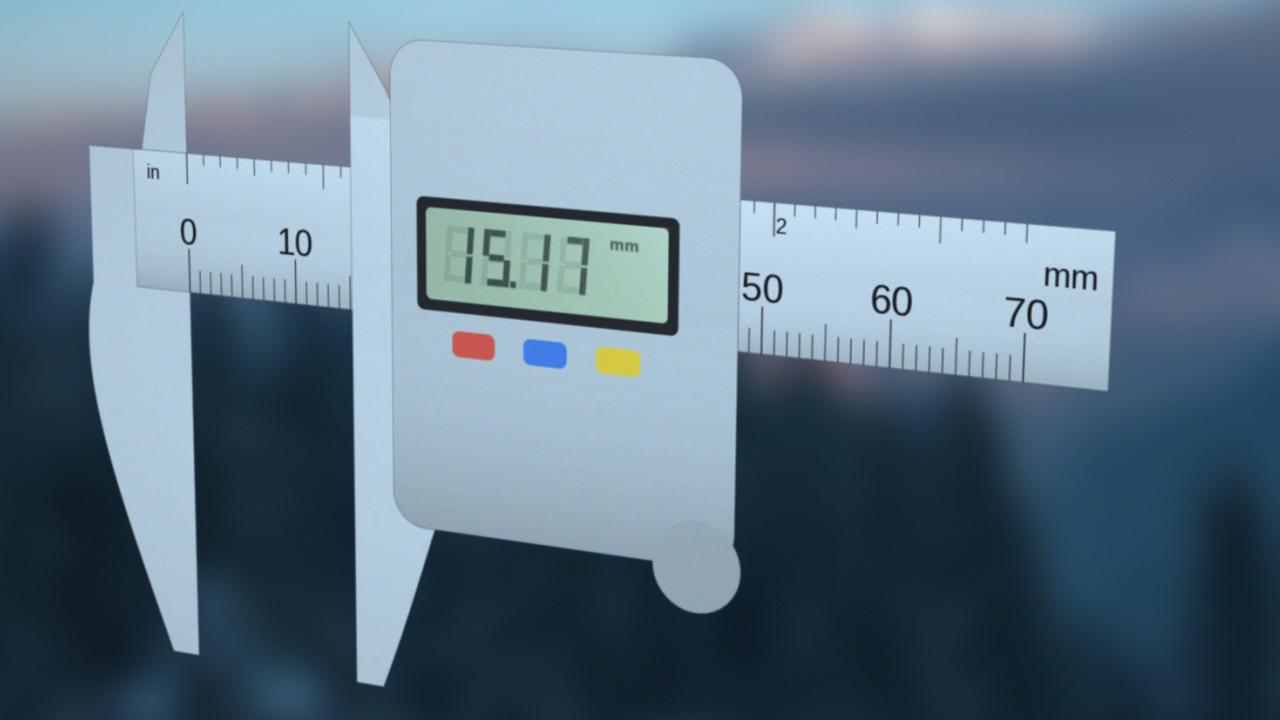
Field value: mm 15.17
